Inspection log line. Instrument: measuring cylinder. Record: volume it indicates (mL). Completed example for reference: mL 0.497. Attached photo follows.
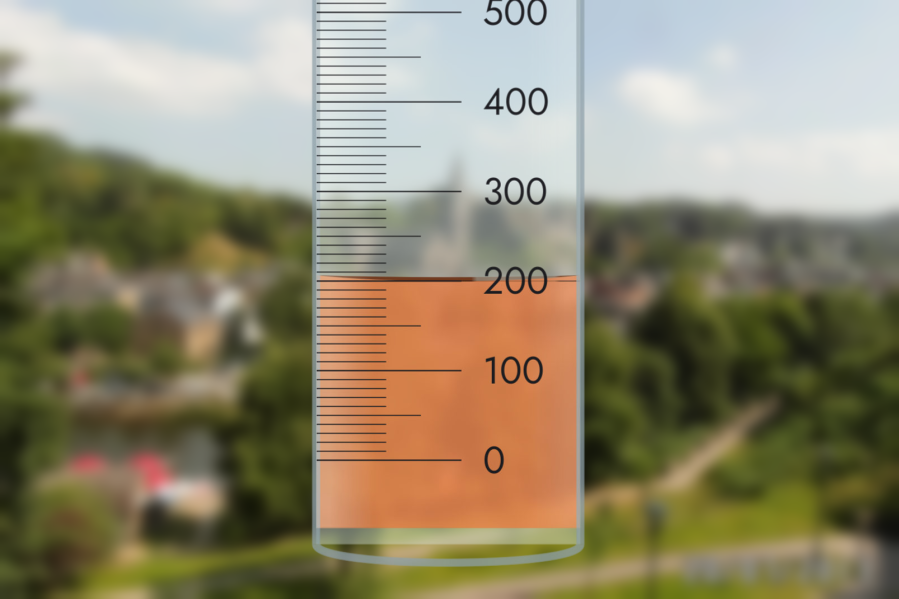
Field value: mL 200
